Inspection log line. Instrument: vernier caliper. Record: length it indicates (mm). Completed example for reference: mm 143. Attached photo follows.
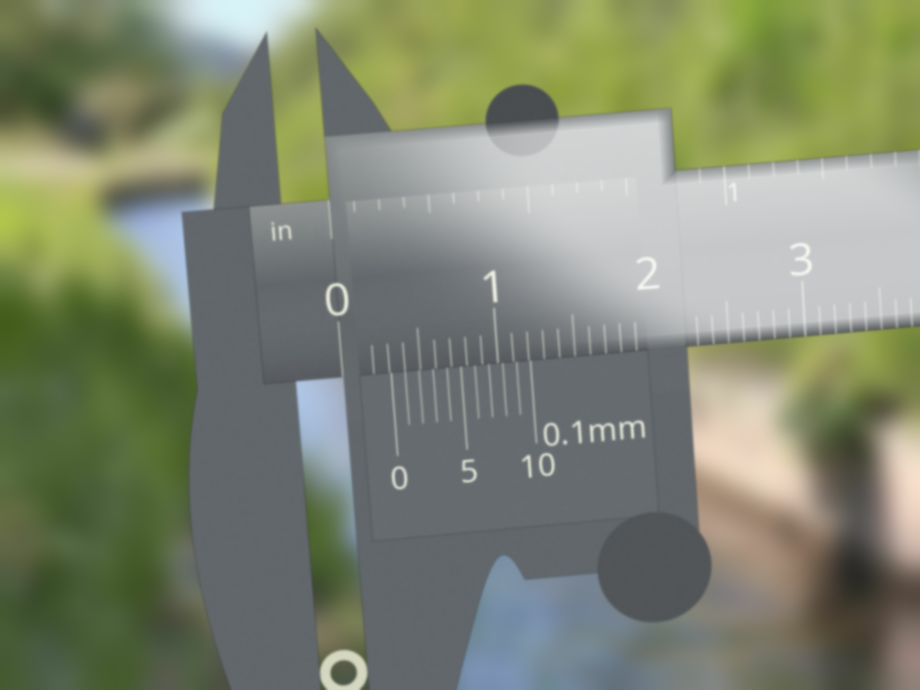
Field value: mm 3.1
